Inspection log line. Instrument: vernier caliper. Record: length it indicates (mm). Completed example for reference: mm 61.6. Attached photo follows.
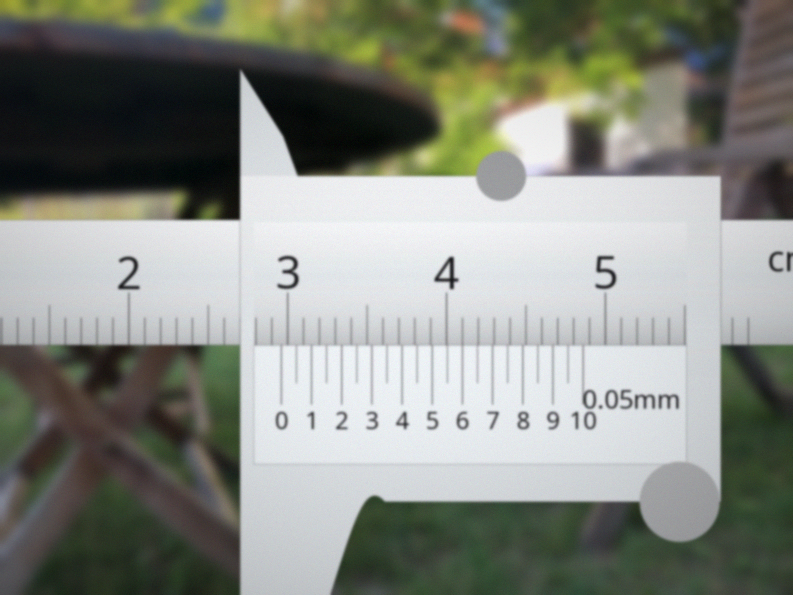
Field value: mm 29.6
